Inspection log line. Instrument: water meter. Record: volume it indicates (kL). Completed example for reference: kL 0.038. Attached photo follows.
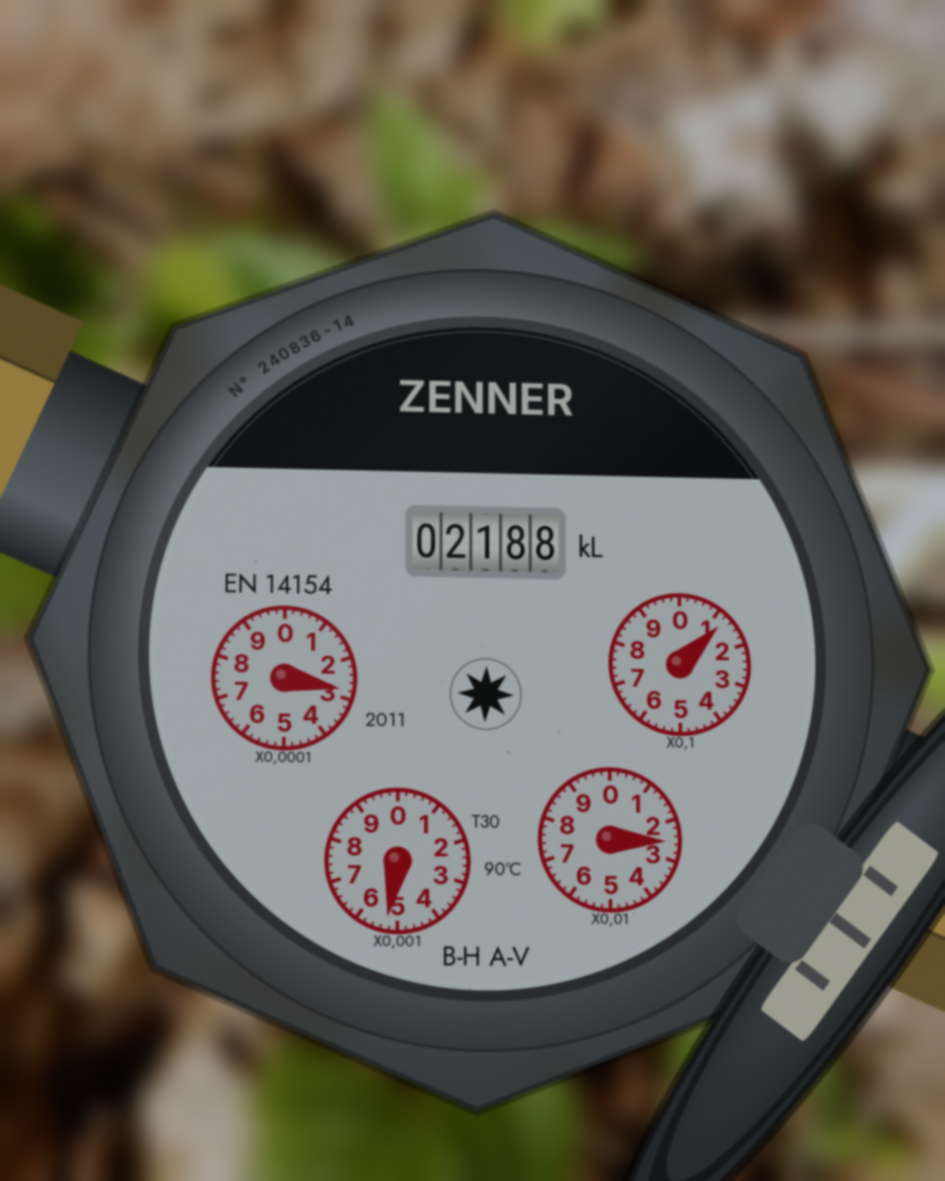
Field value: kL 2188.1252
